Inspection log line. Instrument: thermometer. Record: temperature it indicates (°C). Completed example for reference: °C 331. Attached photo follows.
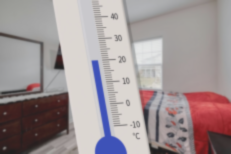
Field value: °C 20
